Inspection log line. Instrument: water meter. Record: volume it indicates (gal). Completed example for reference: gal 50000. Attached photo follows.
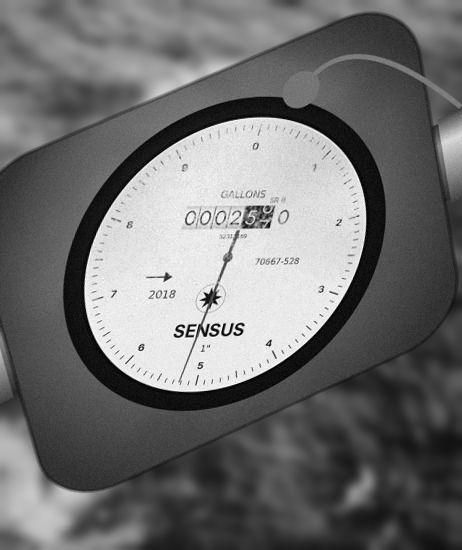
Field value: gal 2565.2
